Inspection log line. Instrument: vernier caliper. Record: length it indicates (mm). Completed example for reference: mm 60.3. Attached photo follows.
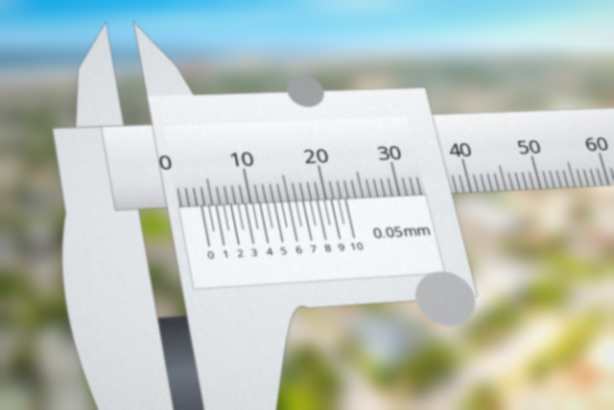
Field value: mm 3.6
